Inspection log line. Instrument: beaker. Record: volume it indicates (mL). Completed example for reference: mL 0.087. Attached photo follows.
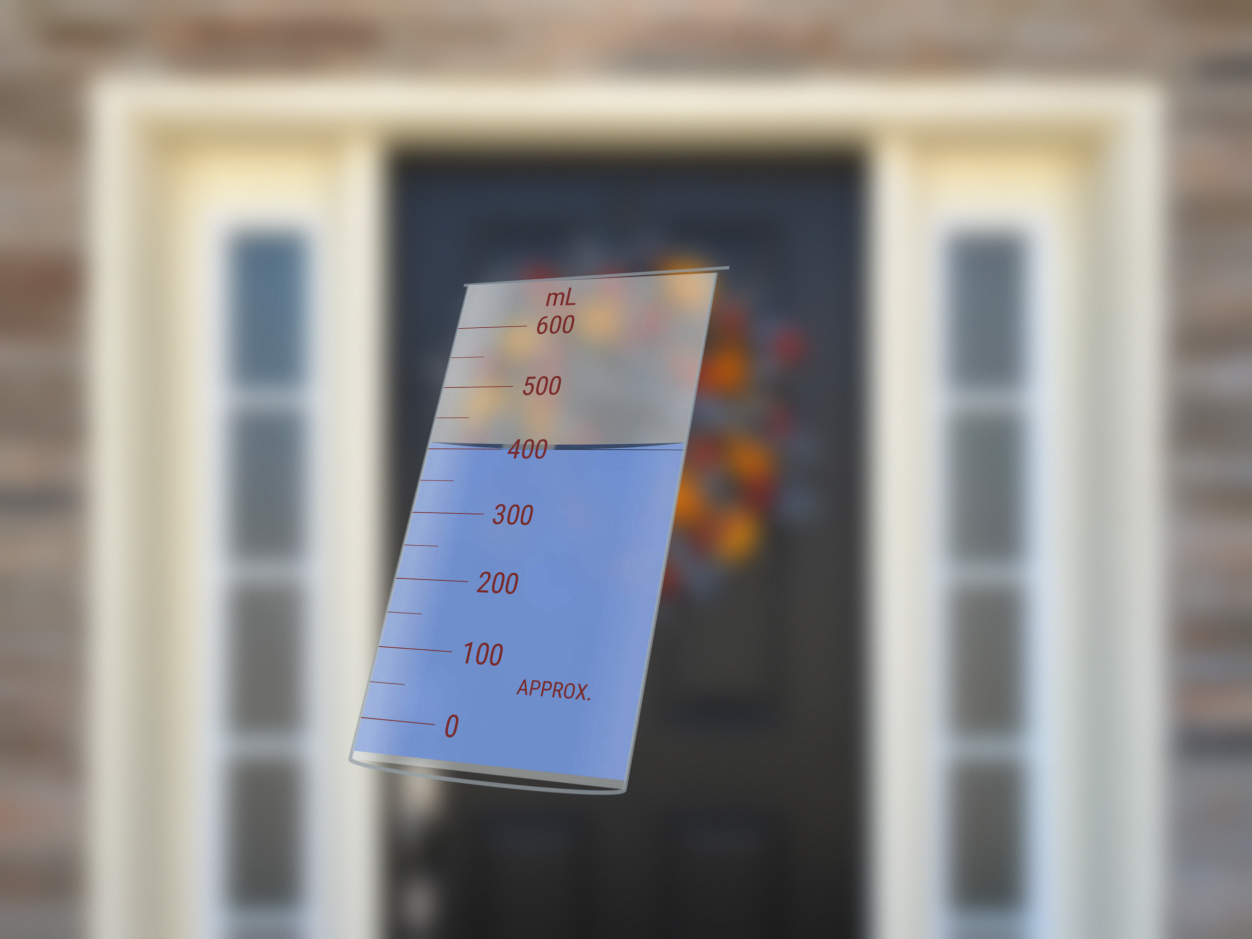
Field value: mL 400
